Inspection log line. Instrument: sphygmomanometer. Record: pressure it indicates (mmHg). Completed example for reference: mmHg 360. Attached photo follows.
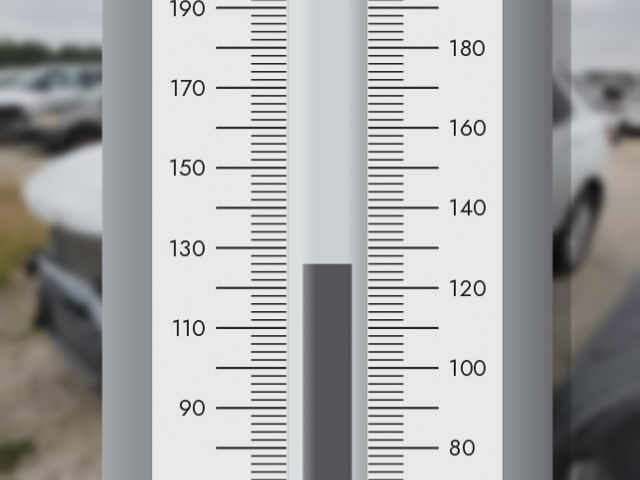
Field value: mmHg 126
